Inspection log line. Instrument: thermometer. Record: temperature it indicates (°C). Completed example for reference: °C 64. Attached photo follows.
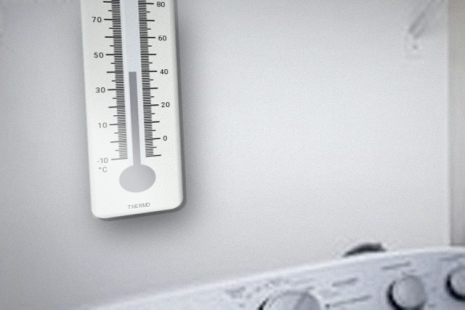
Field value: °C 40
